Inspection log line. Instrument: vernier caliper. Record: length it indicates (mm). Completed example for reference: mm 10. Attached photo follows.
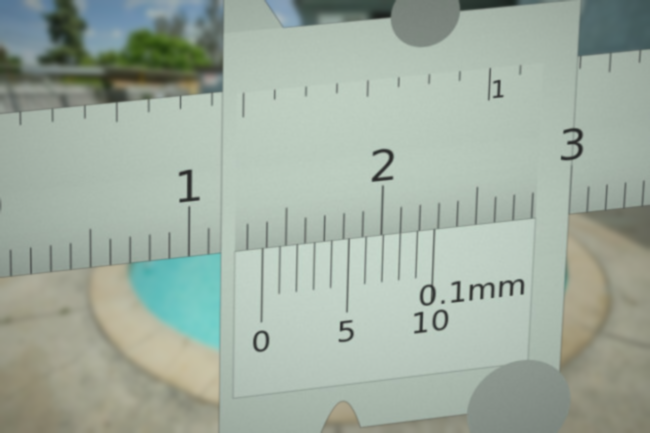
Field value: mm 13.8
